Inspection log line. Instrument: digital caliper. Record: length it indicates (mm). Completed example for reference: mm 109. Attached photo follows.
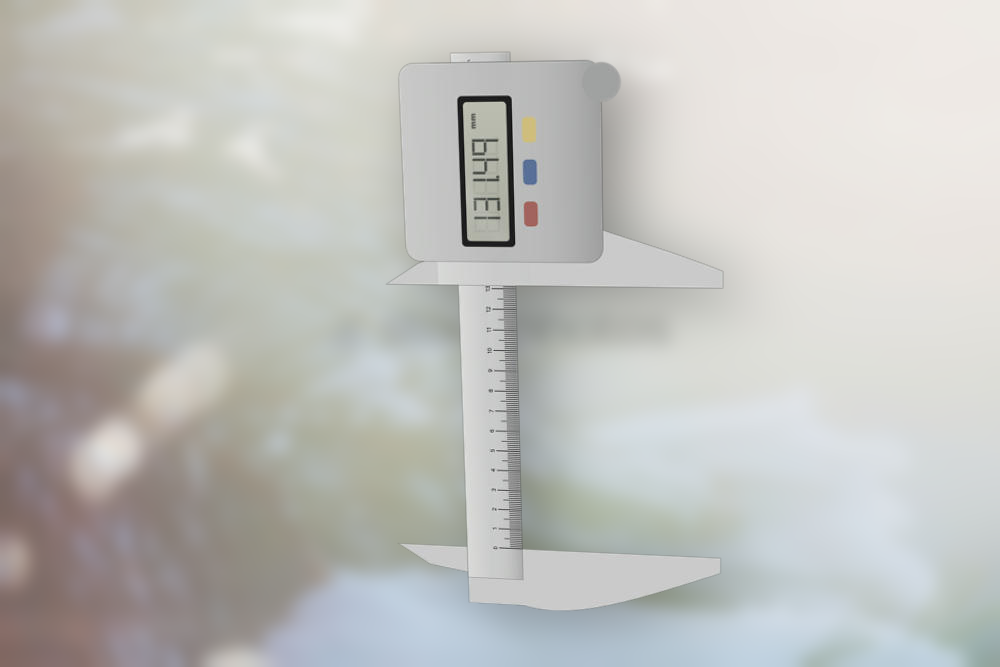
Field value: mm 131.49
